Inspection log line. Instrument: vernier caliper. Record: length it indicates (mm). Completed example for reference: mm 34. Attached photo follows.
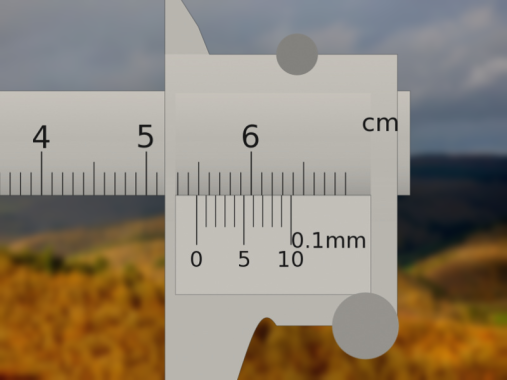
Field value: mm 54.8
